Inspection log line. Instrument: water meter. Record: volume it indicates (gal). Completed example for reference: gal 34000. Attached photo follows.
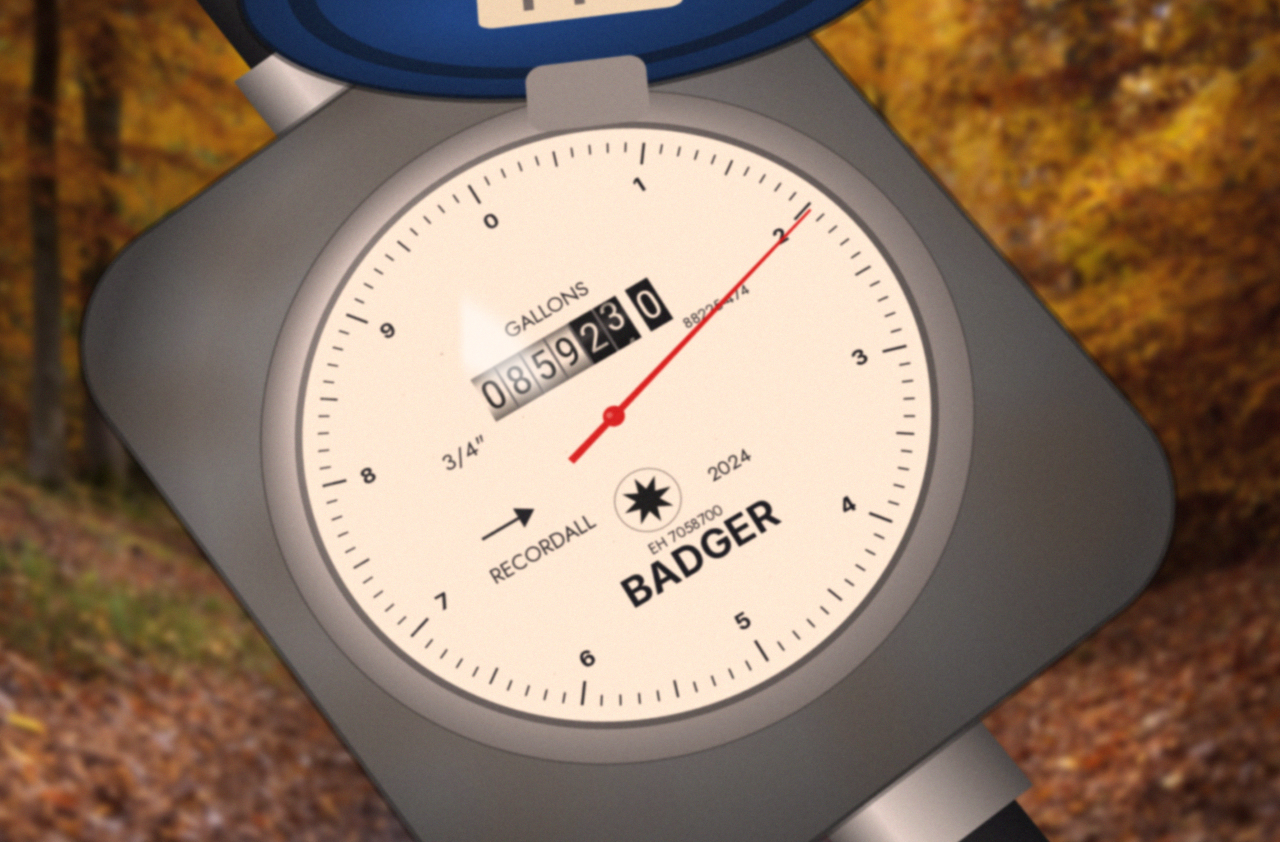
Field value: gal 859232.0
